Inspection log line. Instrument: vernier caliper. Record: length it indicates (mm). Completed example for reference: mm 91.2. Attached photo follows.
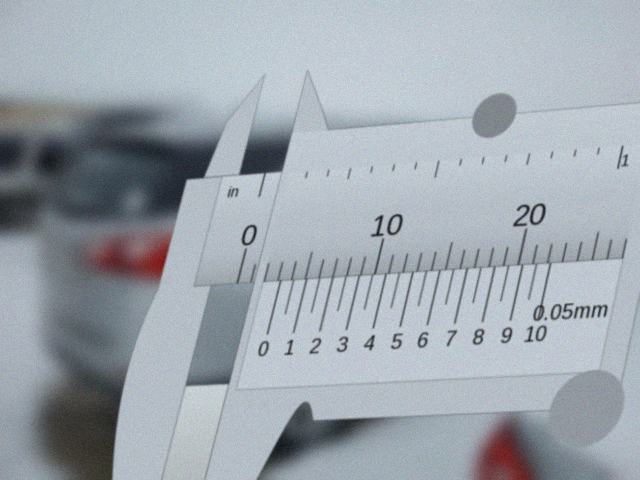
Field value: mm 3.2
